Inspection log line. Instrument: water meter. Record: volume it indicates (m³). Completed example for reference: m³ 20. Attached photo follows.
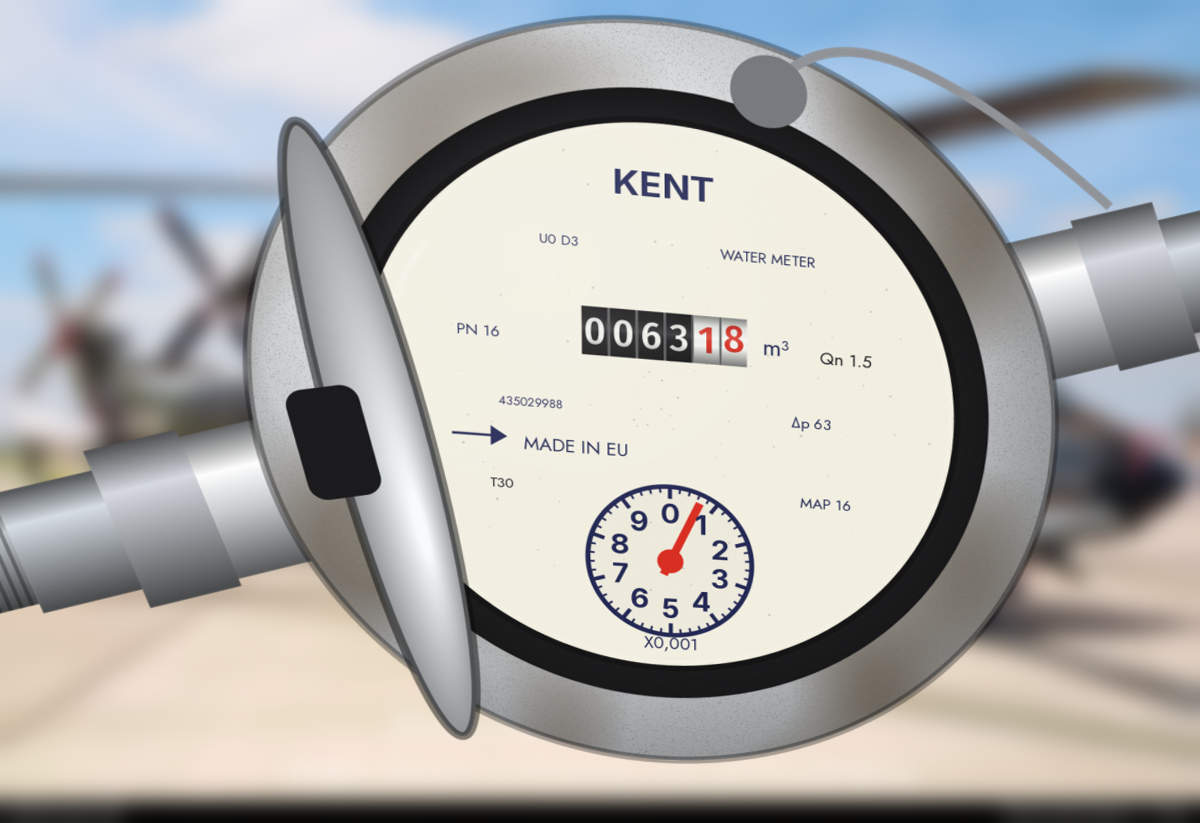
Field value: m³ 63.180
